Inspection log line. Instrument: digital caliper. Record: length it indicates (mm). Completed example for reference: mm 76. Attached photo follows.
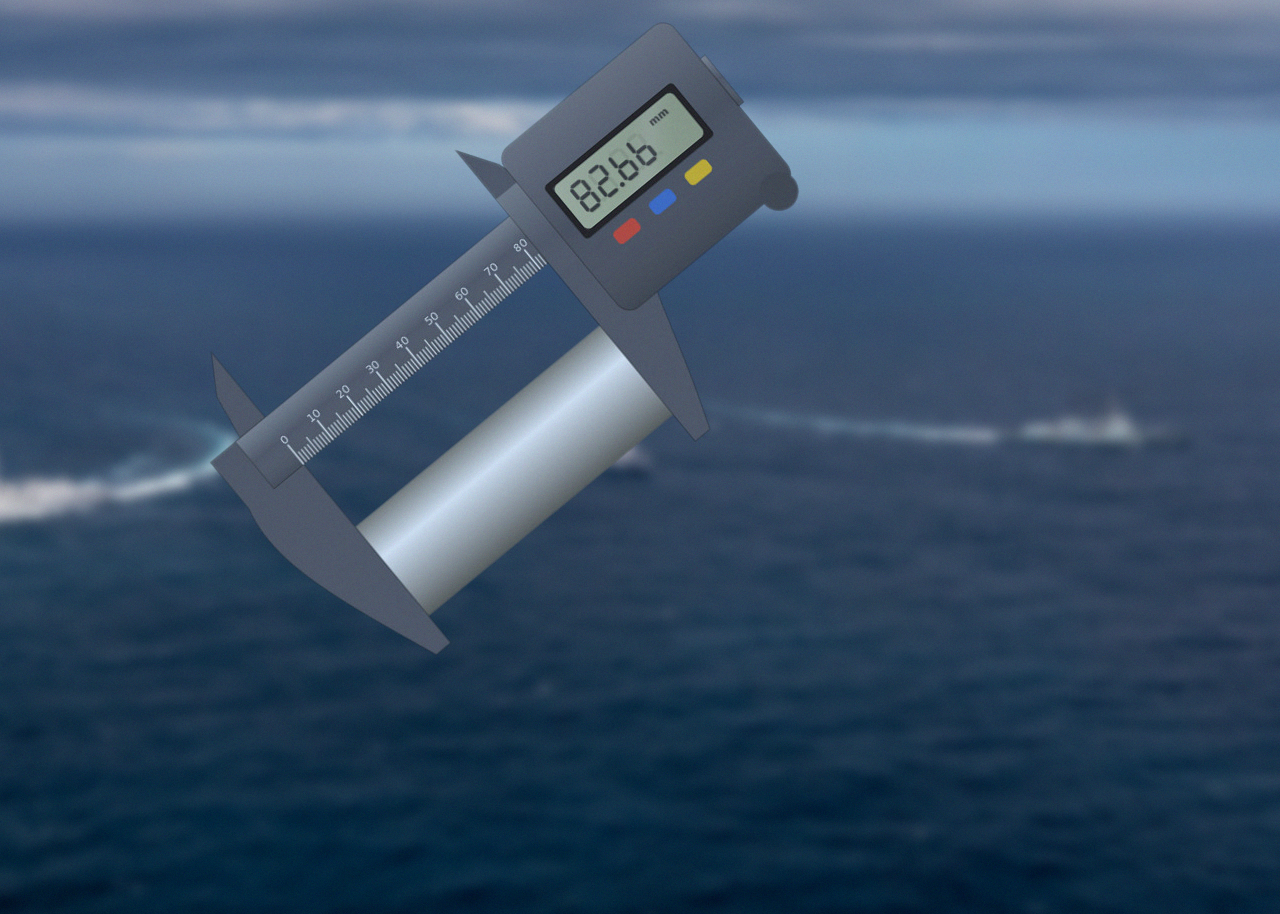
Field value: mm 82.66
